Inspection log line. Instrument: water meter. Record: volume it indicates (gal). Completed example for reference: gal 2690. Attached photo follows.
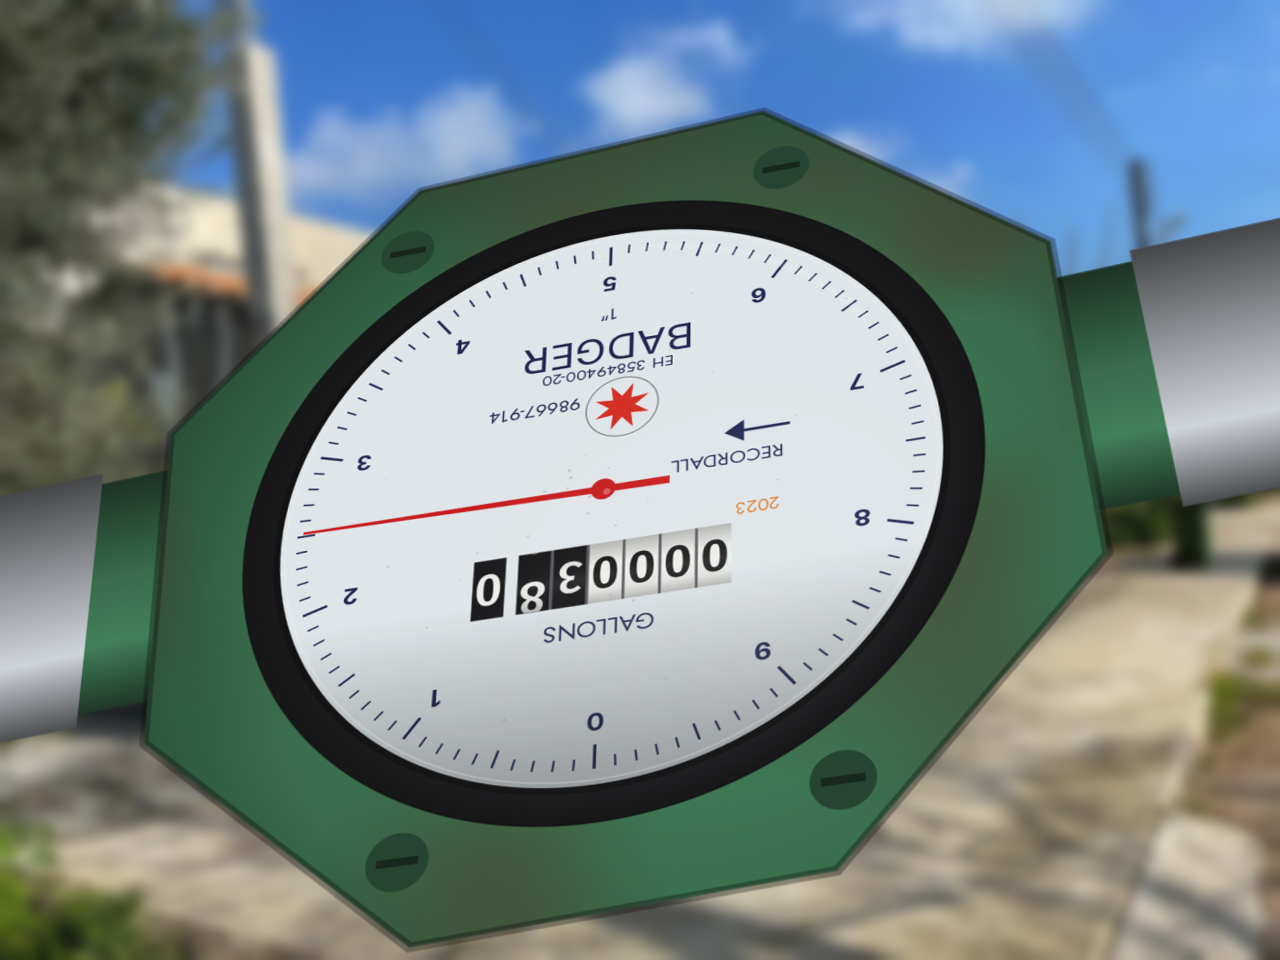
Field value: gal 382.5
